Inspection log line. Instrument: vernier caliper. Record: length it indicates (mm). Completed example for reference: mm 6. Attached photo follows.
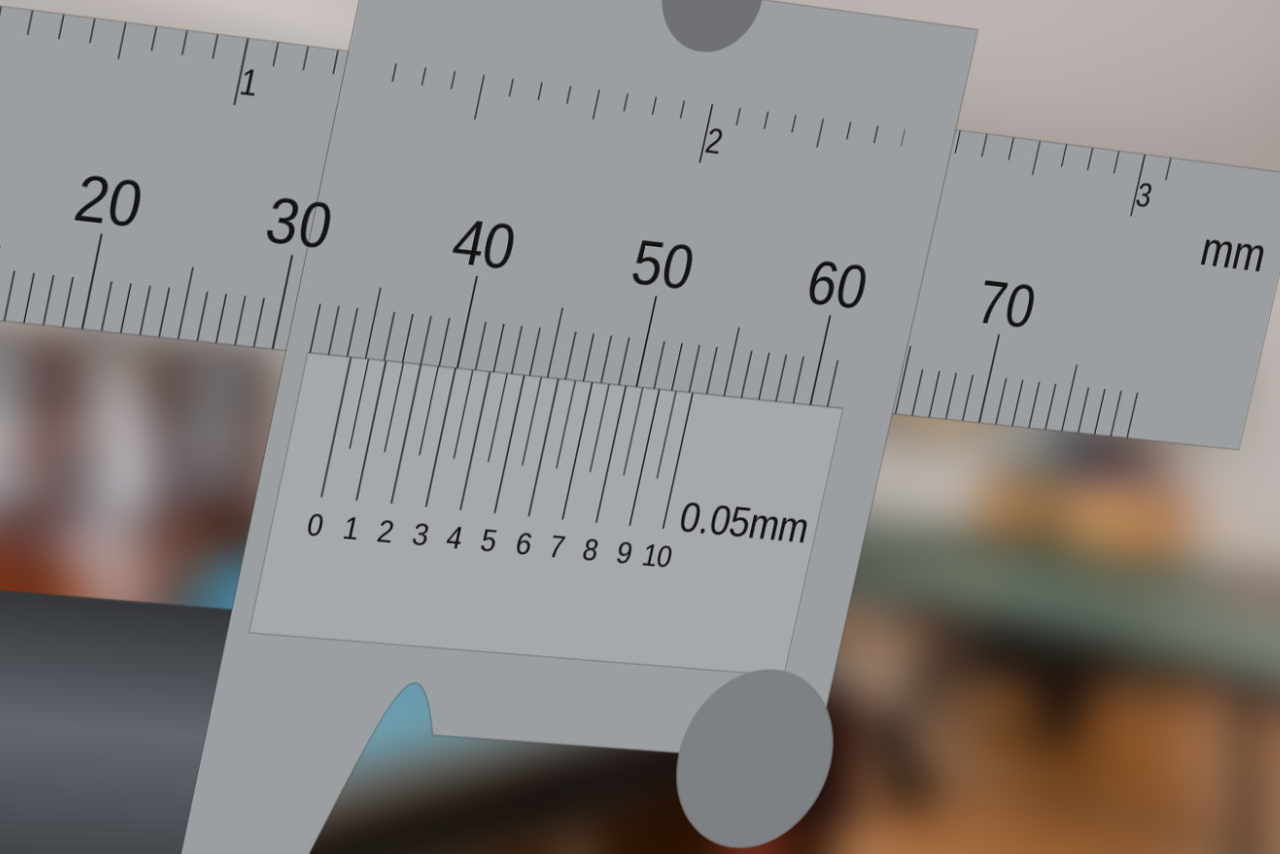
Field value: mm 34.2
